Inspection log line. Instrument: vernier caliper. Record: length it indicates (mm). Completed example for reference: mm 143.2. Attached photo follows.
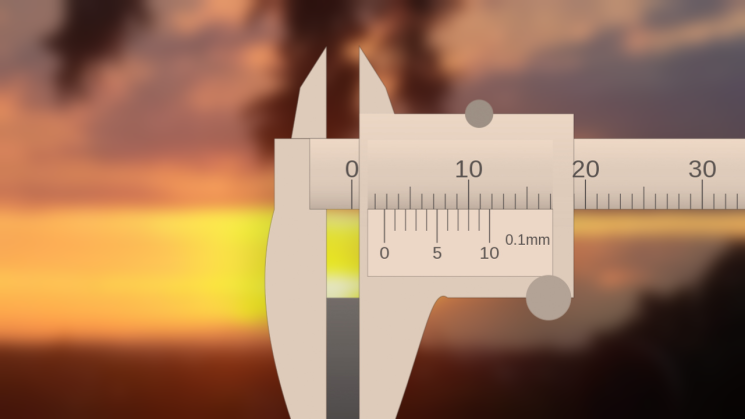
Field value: mm 2.8
